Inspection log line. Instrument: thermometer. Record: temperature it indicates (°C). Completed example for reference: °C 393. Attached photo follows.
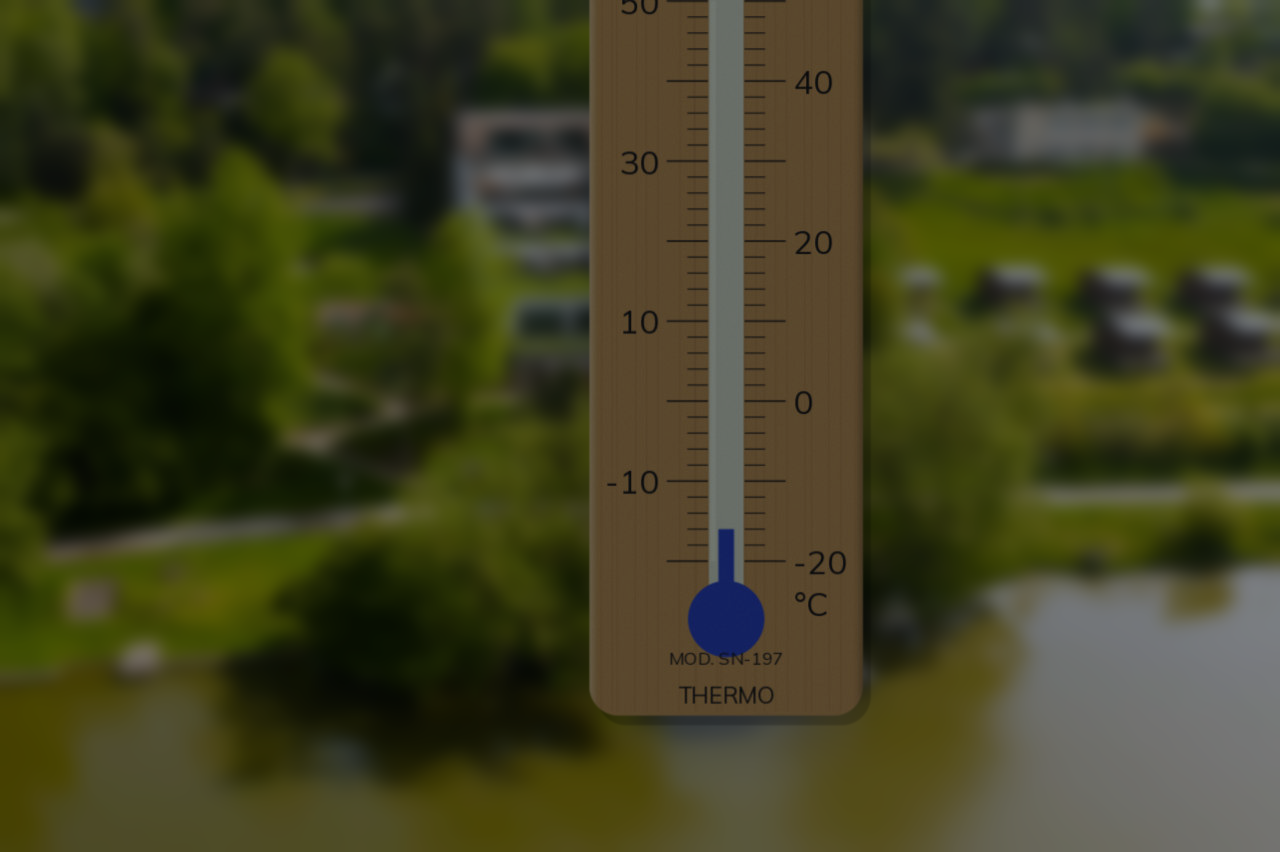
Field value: °C -16
